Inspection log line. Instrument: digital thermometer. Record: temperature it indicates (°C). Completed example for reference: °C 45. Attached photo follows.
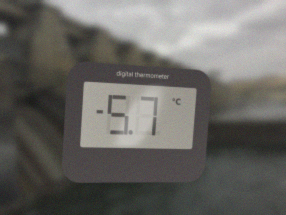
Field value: °C -5.7
